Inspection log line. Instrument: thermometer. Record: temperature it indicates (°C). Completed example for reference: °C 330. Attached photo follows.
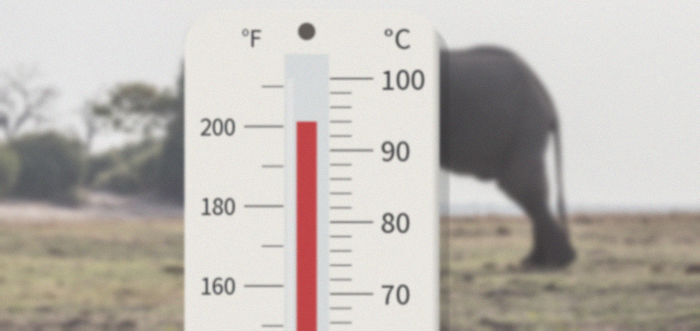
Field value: °C 94
